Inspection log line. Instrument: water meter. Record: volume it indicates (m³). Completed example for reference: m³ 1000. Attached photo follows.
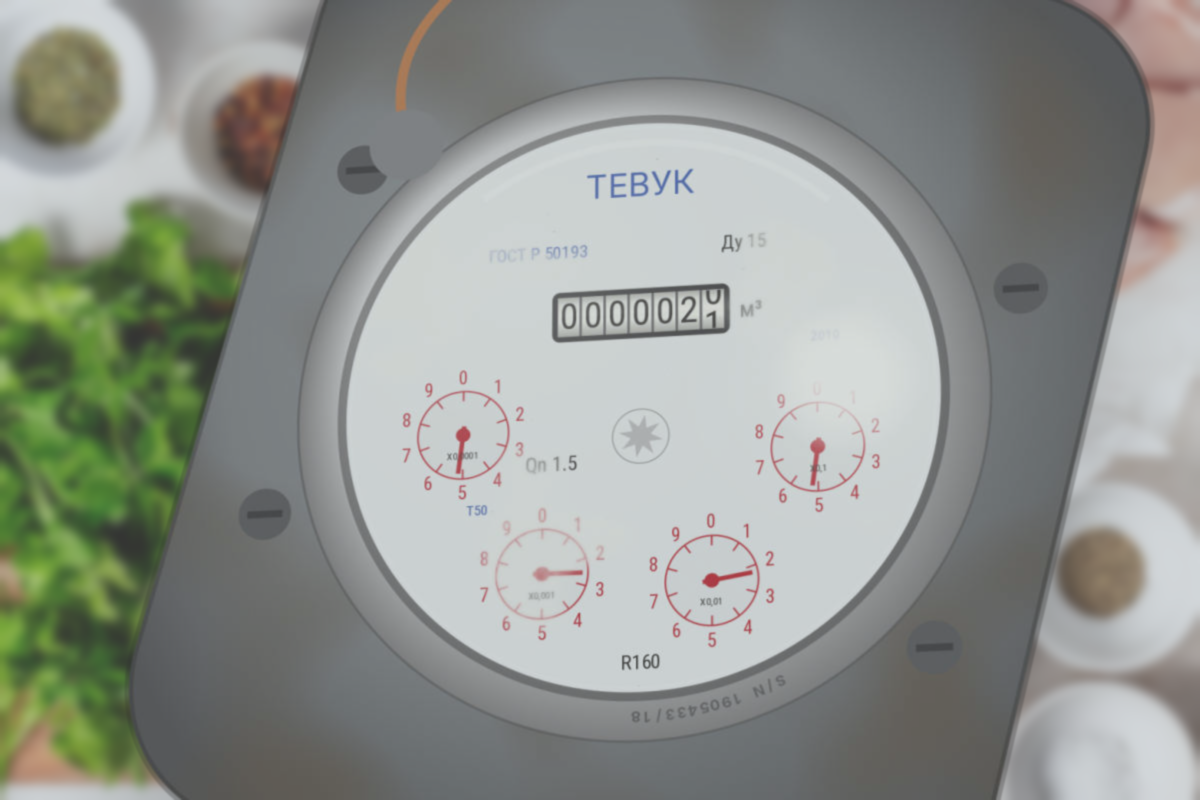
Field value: m³ 20.5225
